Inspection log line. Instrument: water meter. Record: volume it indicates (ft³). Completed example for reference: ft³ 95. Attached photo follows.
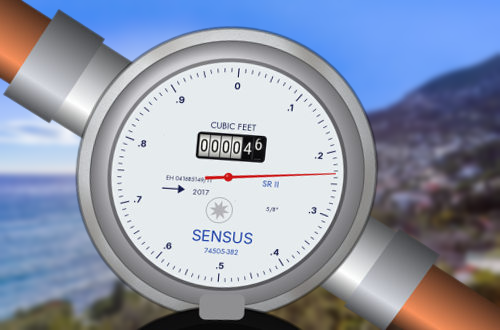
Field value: ft³ 46.23
